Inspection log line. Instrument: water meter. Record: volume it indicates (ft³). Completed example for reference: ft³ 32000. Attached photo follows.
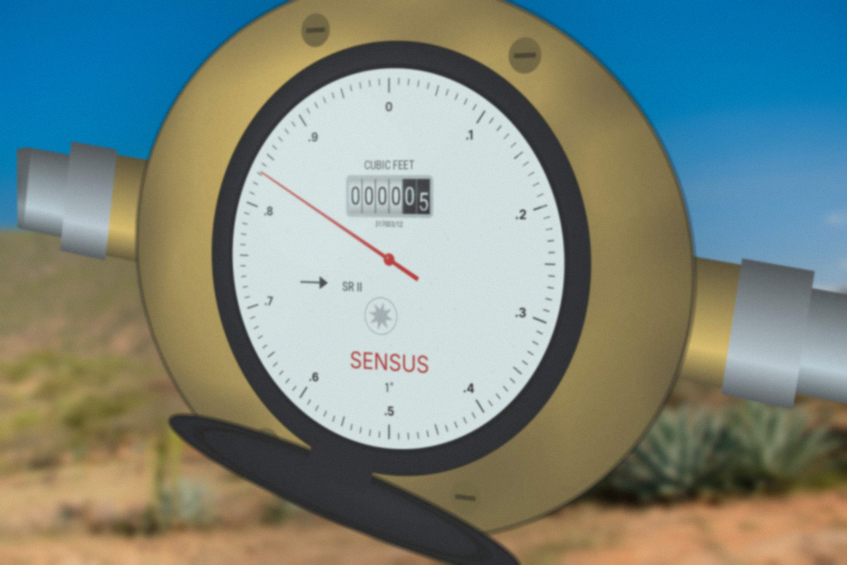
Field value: ft³ 4.83
